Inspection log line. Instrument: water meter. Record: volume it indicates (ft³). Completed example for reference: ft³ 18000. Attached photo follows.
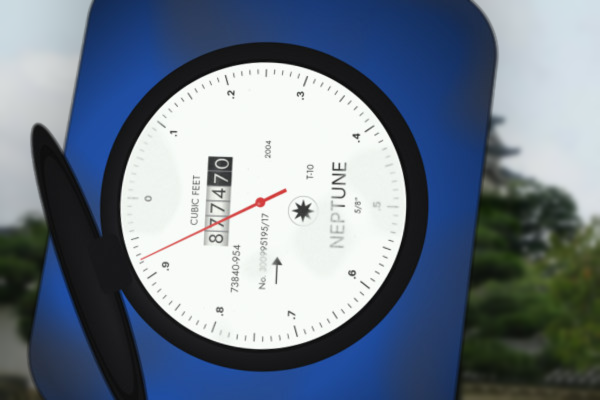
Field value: ft³ 877469.92
